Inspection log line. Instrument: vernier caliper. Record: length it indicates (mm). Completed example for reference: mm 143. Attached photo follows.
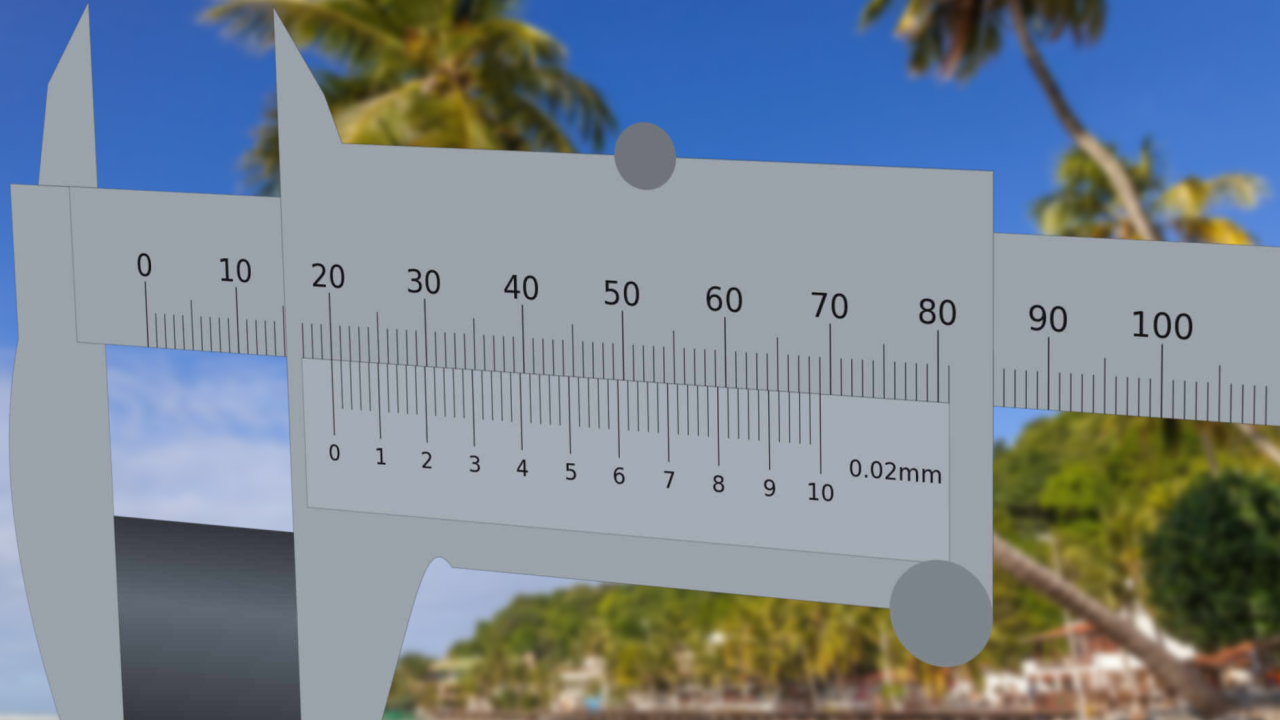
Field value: mm 20.0
